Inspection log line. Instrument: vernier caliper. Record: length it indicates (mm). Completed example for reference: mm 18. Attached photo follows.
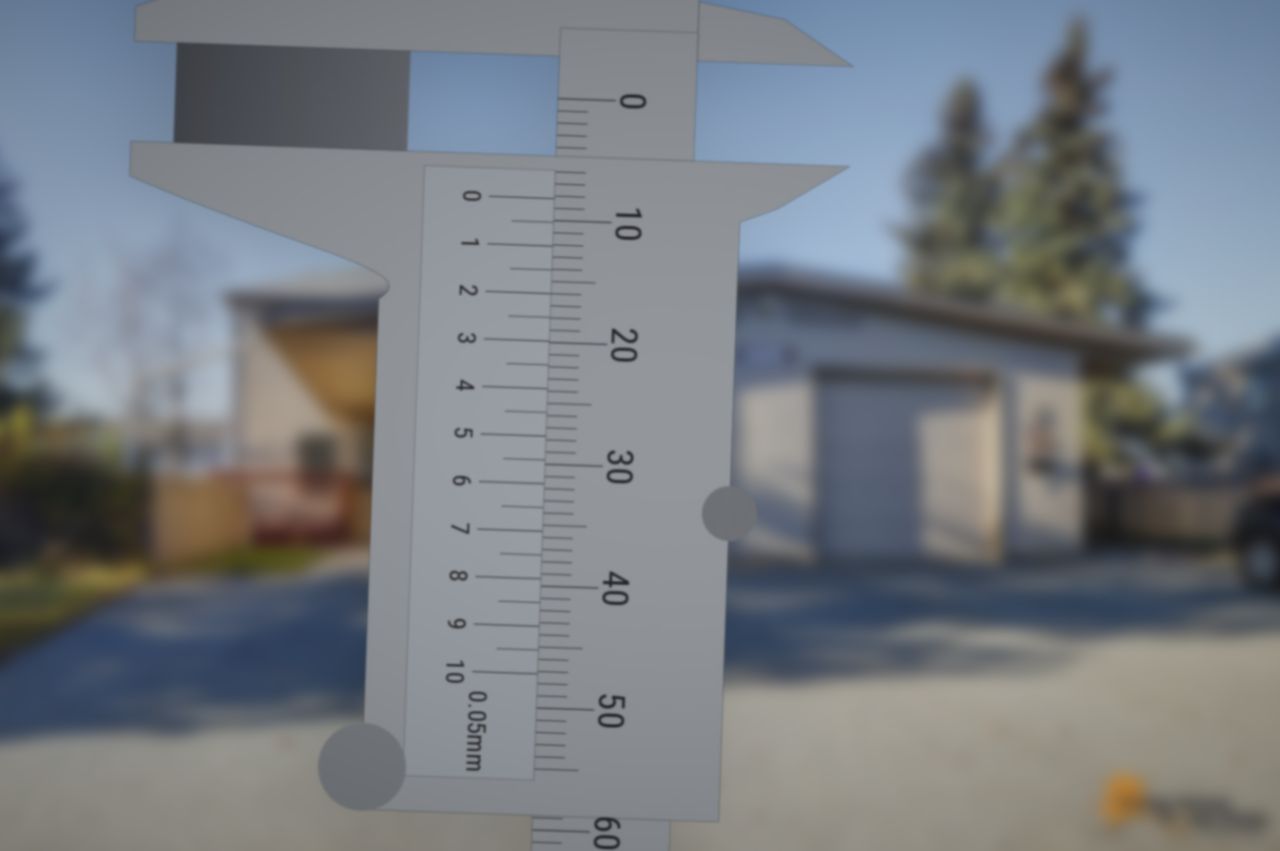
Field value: mm 8.2
